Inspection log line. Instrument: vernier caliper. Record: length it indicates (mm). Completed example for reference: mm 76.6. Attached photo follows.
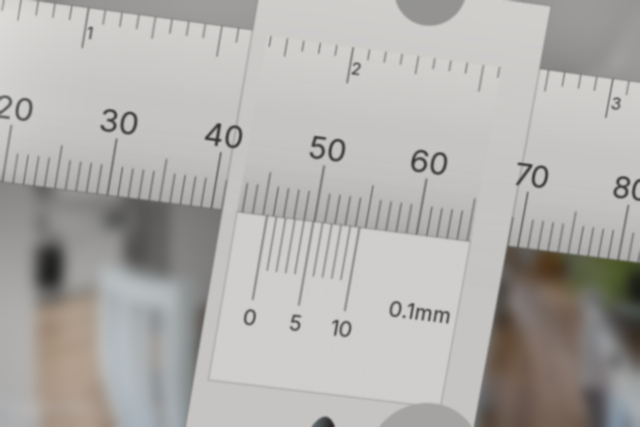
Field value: mm 45.4
